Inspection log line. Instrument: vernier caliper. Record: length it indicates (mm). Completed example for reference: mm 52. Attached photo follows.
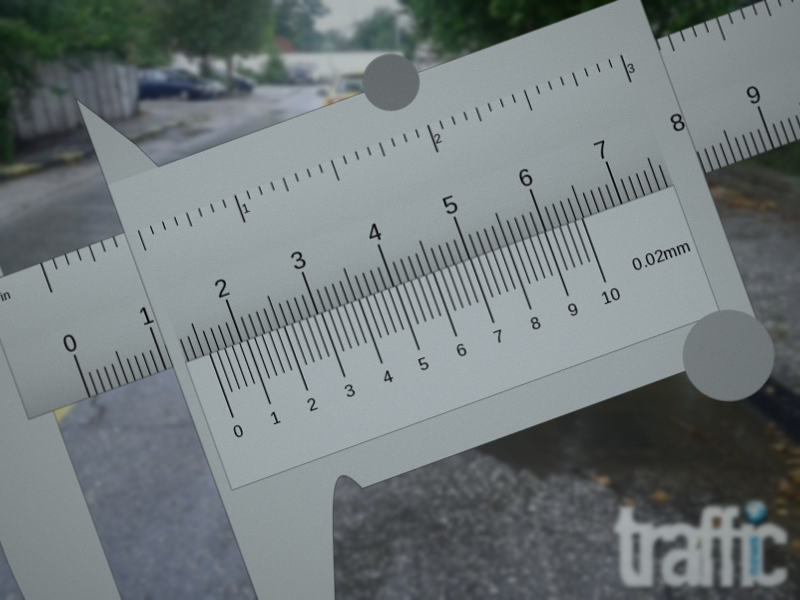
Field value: mm 15.8
